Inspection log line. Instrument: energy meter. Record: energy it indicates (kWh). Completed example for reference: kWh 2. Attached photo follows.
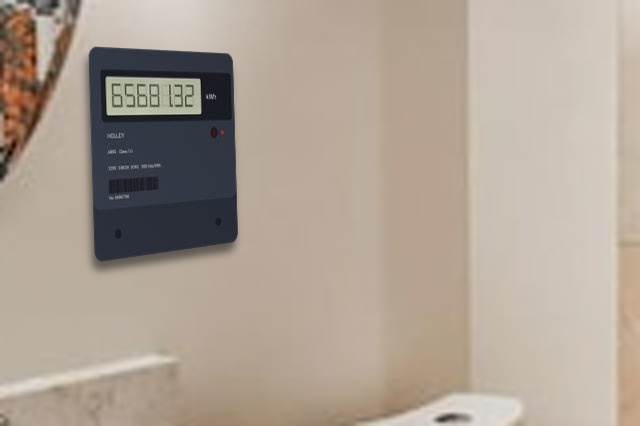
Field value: kWh 65681.32
